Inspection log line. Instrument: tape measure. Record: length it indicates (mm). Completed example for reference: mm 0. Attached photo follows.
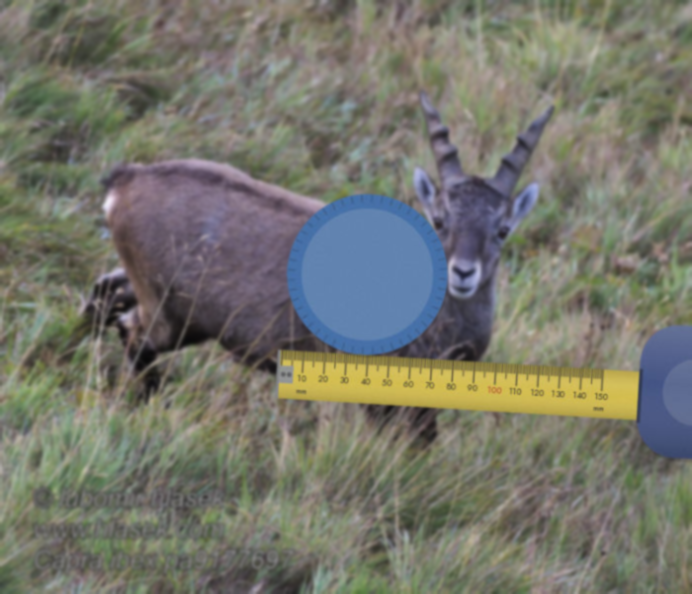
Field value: mm 75
